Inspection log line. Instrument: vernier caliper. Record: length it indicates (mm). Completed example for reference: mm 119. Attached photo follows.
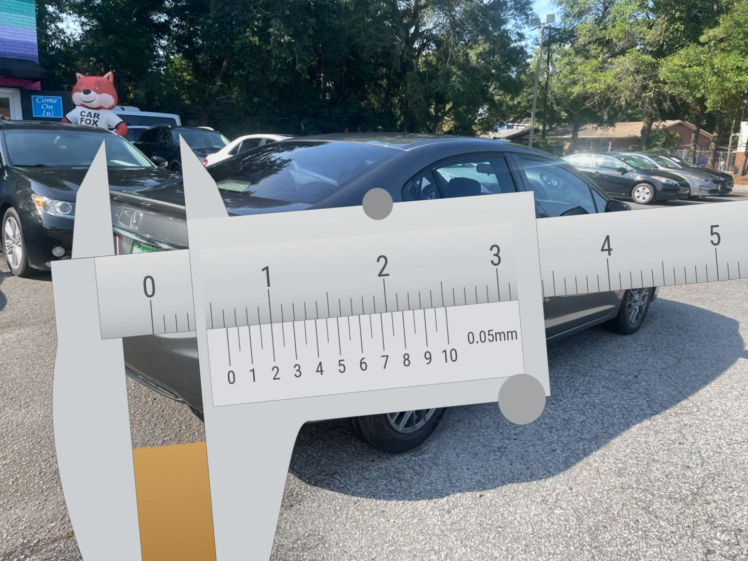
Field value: mm 6.2
